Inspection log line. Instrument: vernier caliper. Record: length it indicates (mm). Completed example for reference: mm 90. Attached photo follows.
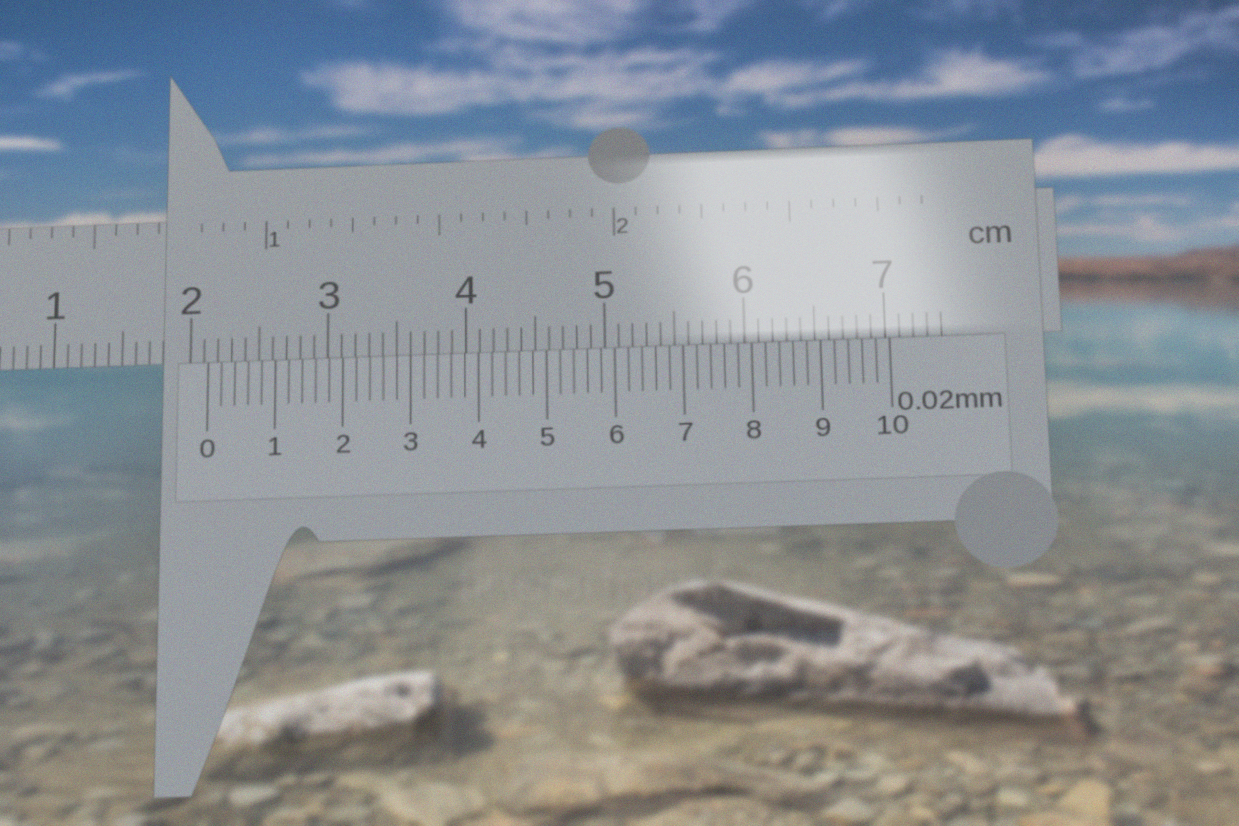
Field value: mm 21.3
